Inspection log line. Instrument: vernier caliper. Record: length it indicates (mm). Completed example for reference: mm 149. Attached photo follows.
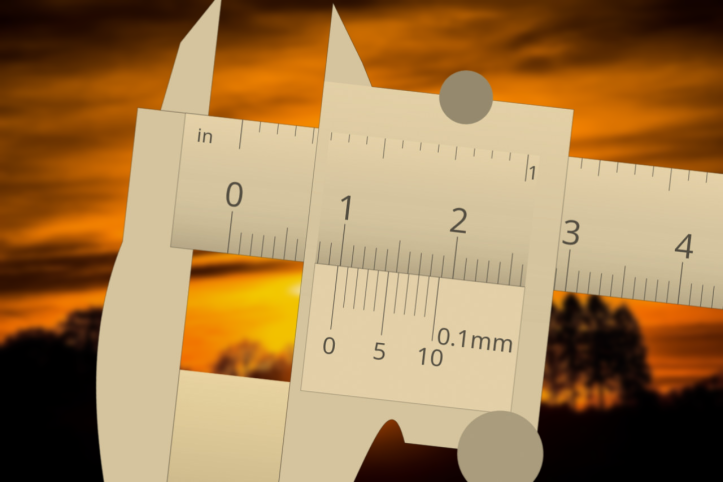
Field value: mm 9.8
